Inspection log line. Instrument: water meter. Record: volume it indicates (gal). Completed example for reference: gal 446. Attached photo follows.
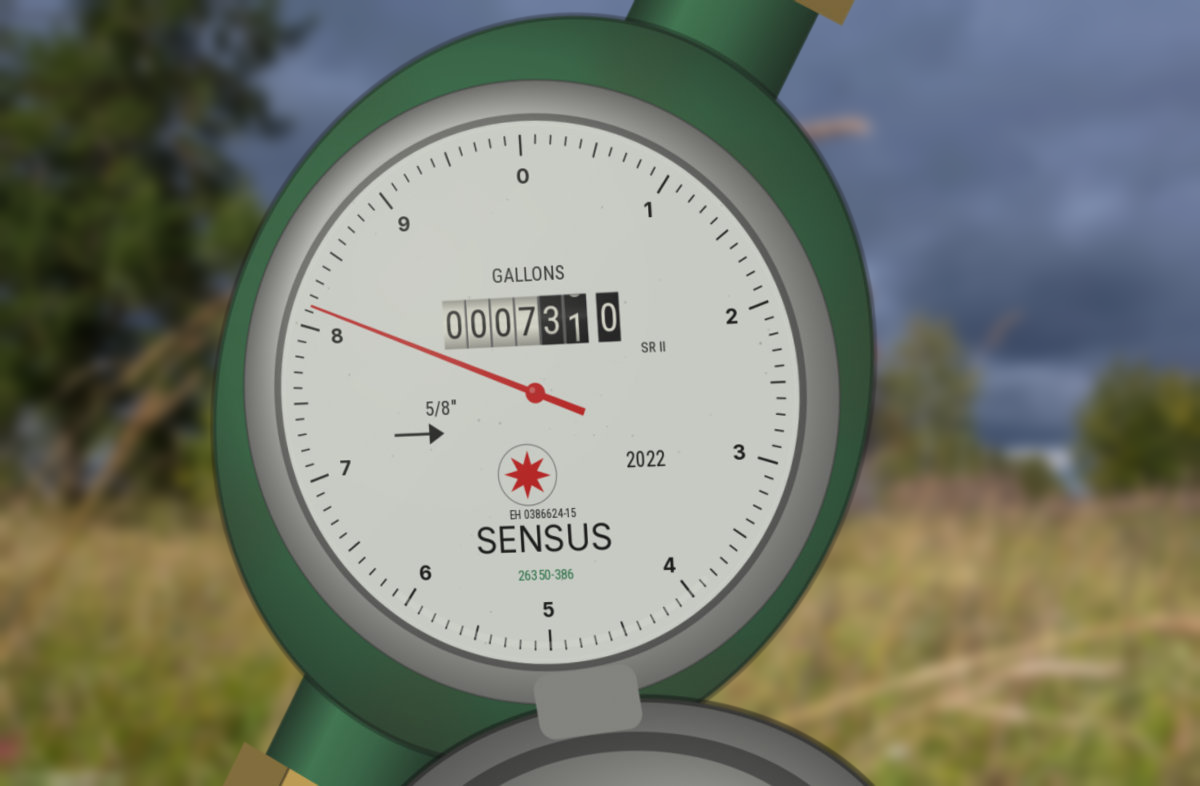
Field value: gal 7308.1
